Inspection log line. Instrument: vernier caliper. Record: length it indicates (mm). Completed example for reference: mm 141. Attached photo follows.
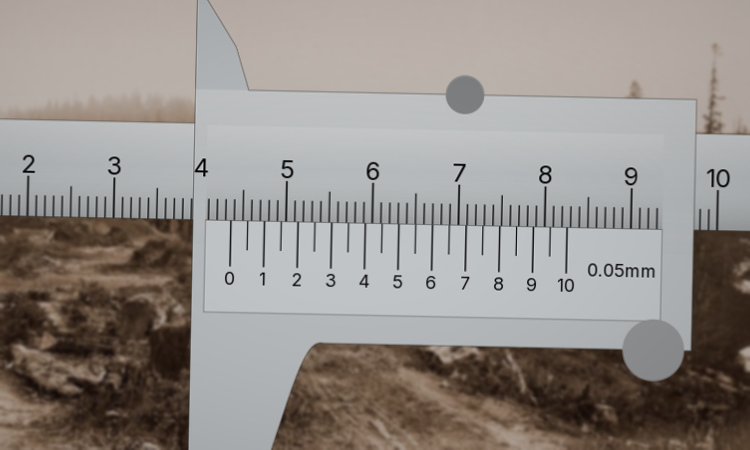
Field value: mm 43.6
